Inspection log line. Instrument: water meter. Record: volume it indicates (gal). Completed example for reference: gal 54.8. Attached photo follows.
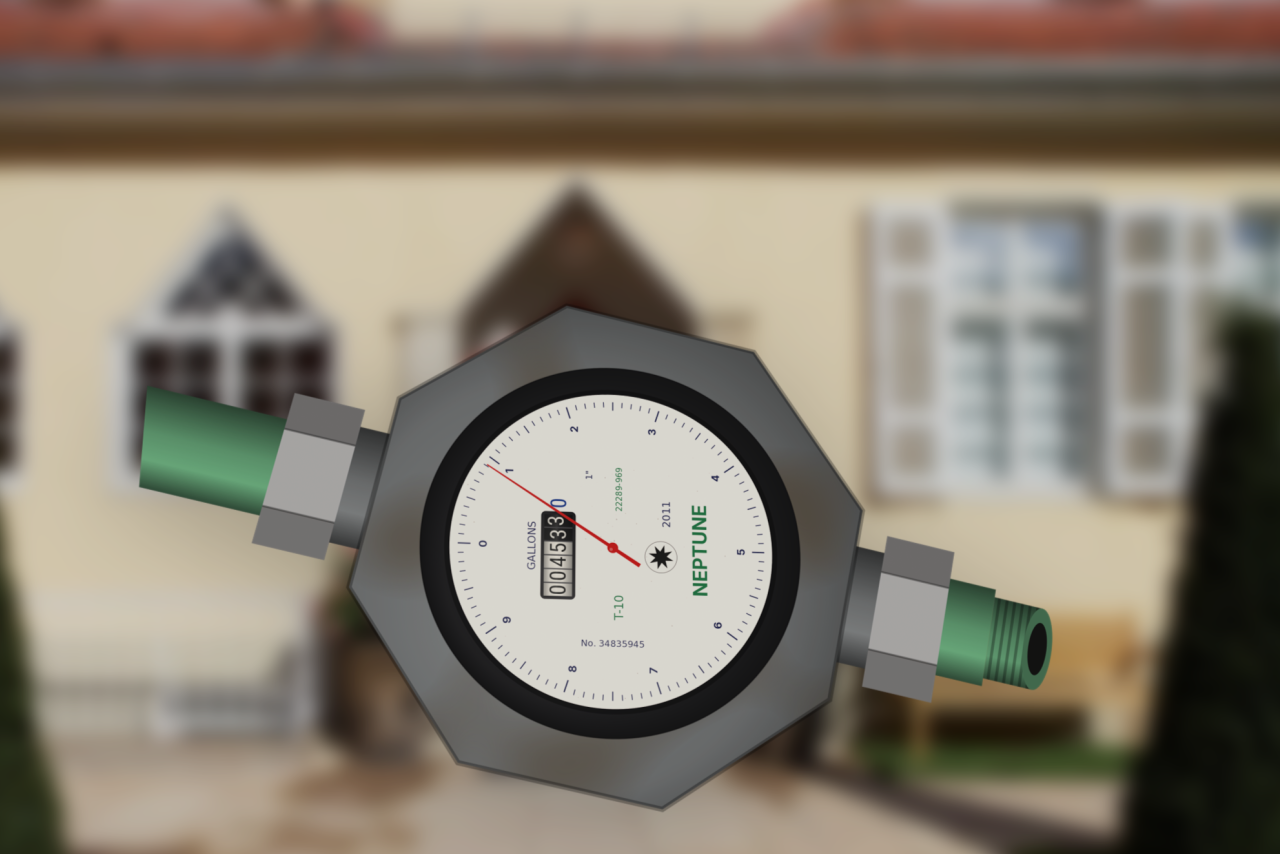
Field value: gal 45330.9
